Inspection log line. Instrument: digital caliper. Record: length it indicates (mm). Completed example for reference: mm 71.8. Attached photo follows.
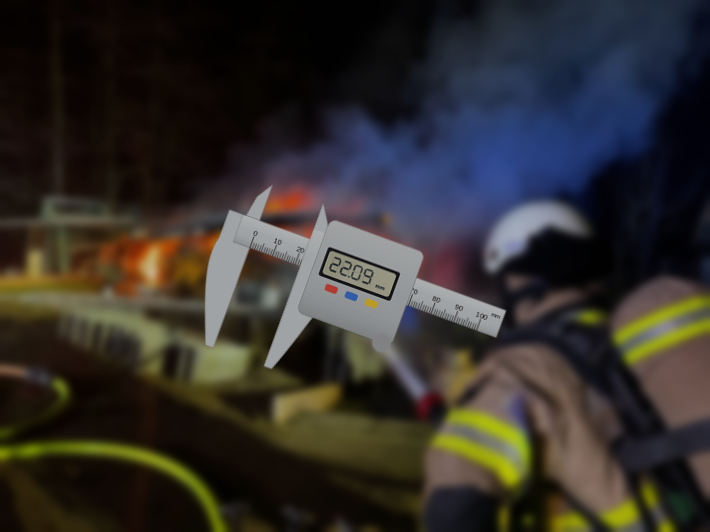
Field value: mm 22.09
